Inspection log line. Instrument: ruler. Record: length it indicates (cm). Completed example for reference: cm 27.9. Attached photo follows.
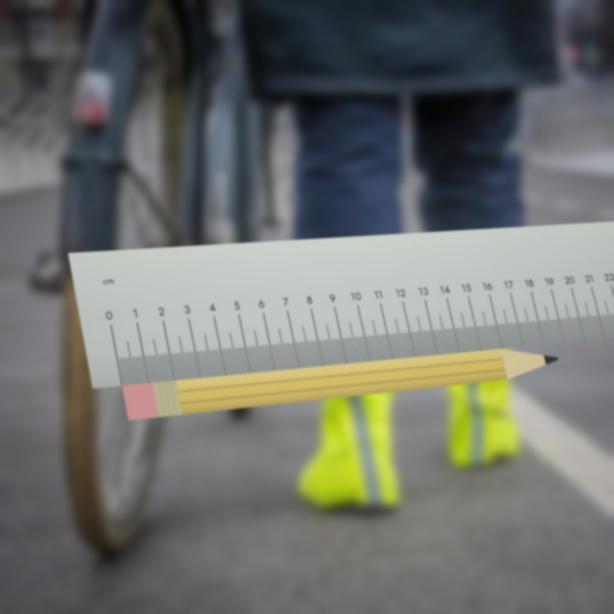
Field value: cm 18.5
